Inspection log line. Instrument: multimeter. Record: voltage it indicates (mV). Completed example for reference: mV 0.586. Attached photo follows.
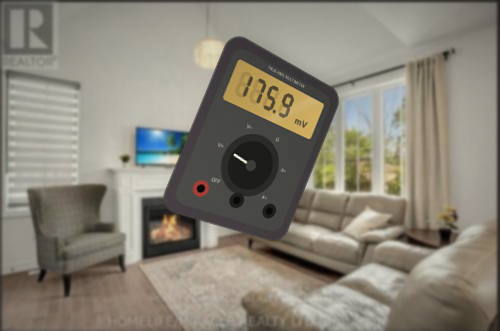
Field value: mV 175.9
